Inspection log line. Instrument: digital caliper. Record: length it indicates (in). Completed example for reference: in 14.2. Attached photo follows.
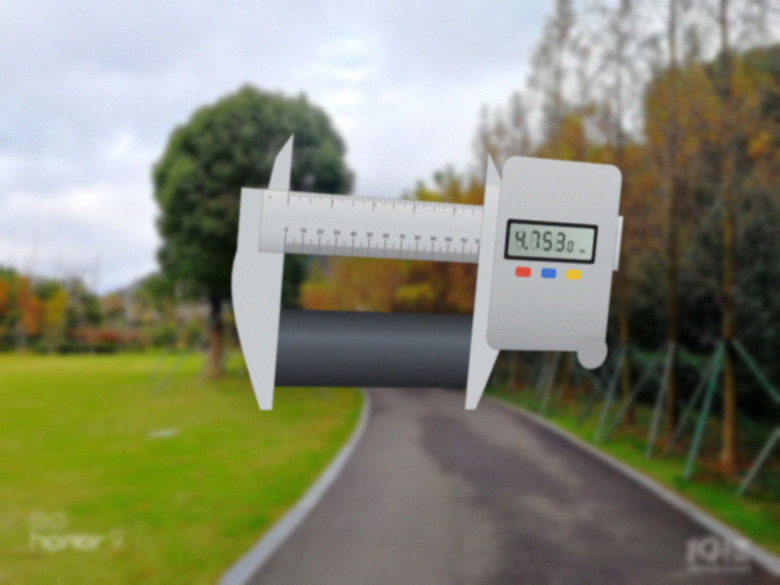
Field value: in 4.7530
